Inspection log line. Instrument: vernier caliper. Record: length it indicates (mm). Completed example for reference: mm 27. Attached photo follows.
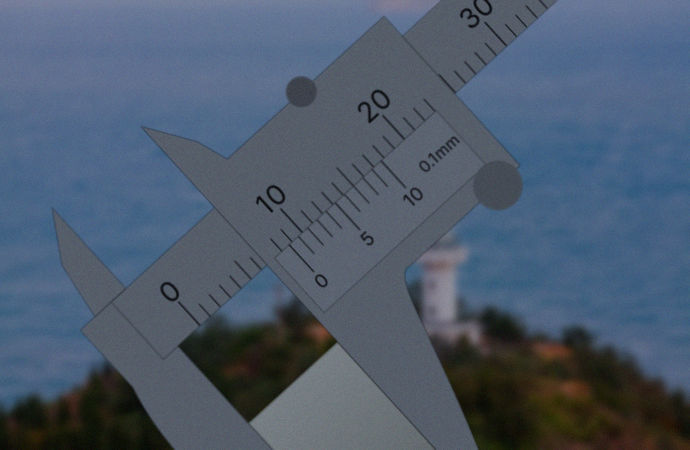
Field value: mm 8.7
